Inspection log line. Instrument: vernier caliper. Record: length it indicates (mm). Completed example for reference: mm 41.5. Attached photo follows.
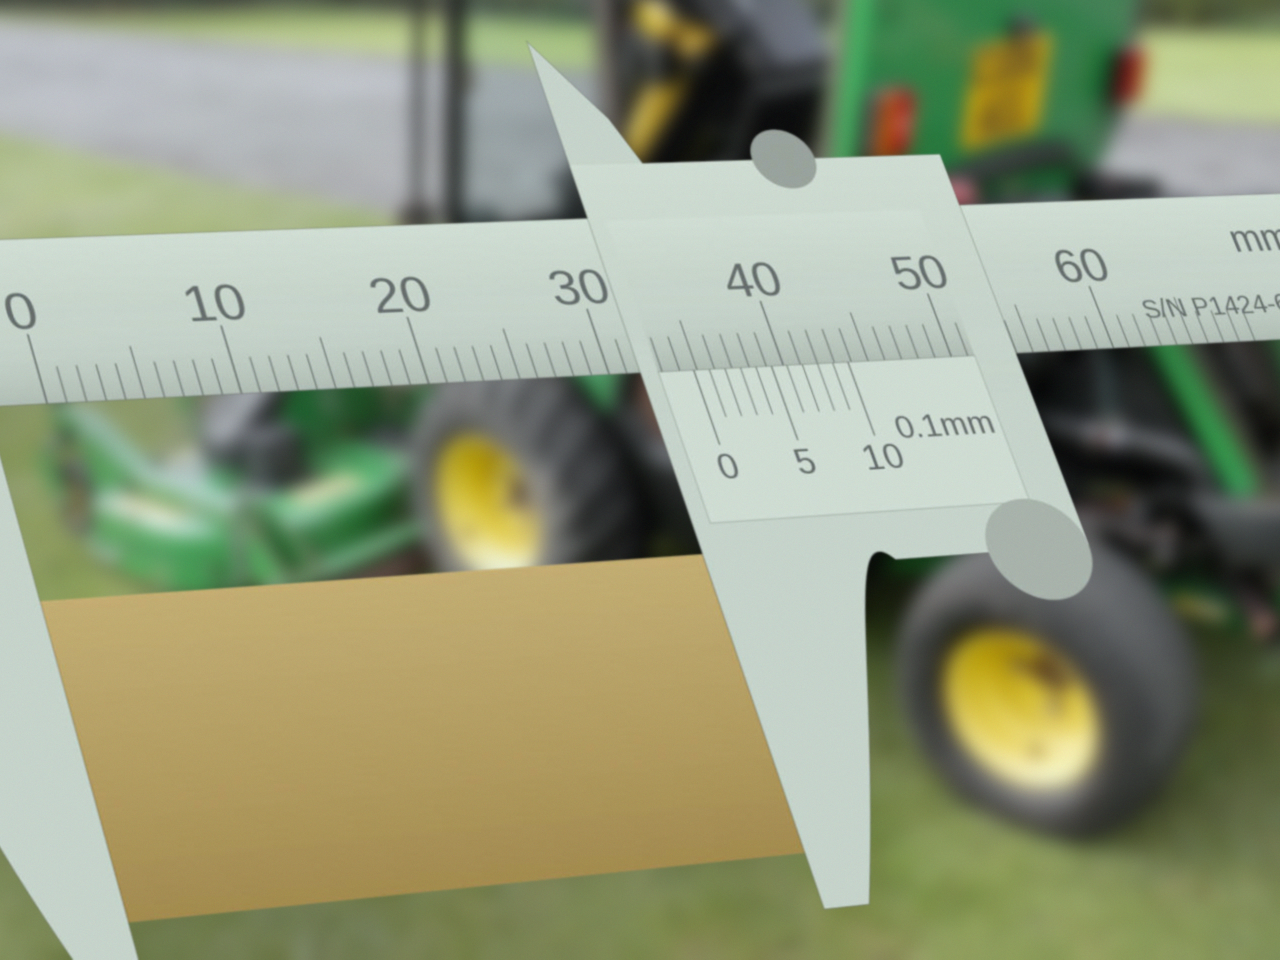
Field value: mm 34.8
